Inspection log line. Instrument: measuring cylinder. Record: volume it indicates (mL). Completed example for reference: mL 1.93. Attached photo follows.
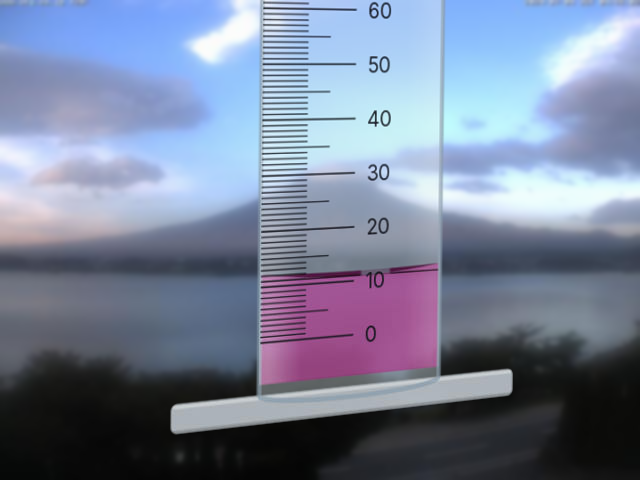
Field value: mL 11
